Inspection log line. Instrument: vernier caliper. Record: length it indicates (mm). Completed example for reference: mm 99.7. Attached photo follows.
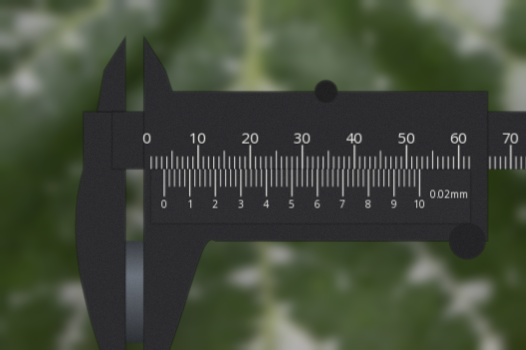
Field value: mm 3.5
